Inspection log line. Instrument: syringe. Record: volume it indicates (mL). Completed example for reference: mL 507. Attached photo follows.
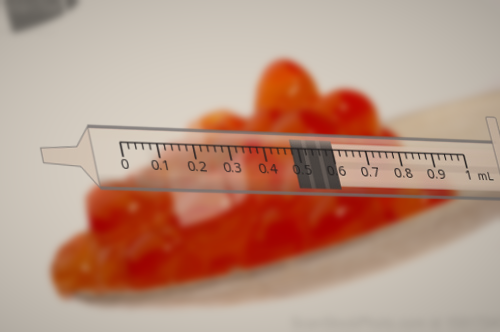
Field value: mL 0.48
